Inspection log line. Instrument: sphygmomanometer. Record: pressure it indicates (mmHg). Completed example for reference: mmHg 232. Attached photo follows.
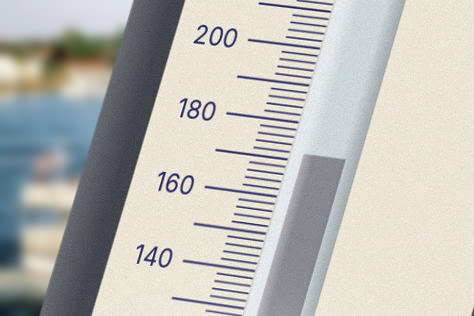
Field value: mmHg 172
